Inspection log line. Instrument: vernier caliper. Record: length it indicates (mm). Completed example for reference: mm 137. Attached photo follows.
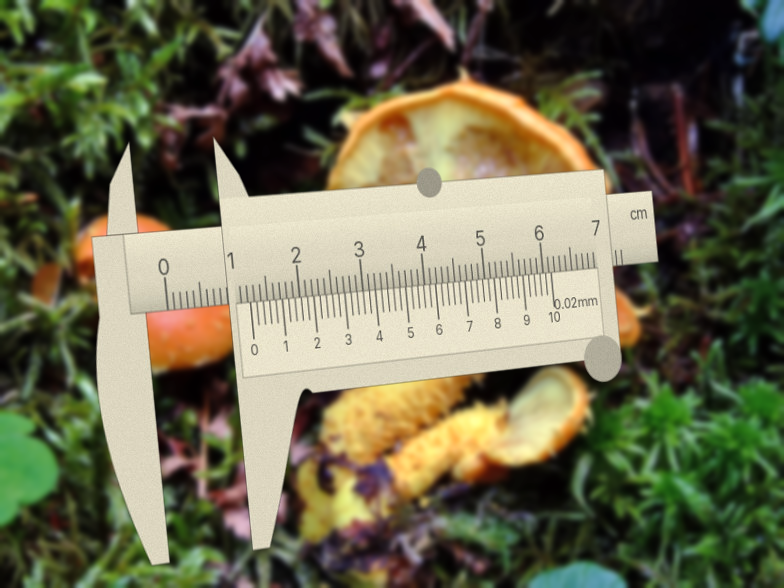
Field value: mm 12.4
